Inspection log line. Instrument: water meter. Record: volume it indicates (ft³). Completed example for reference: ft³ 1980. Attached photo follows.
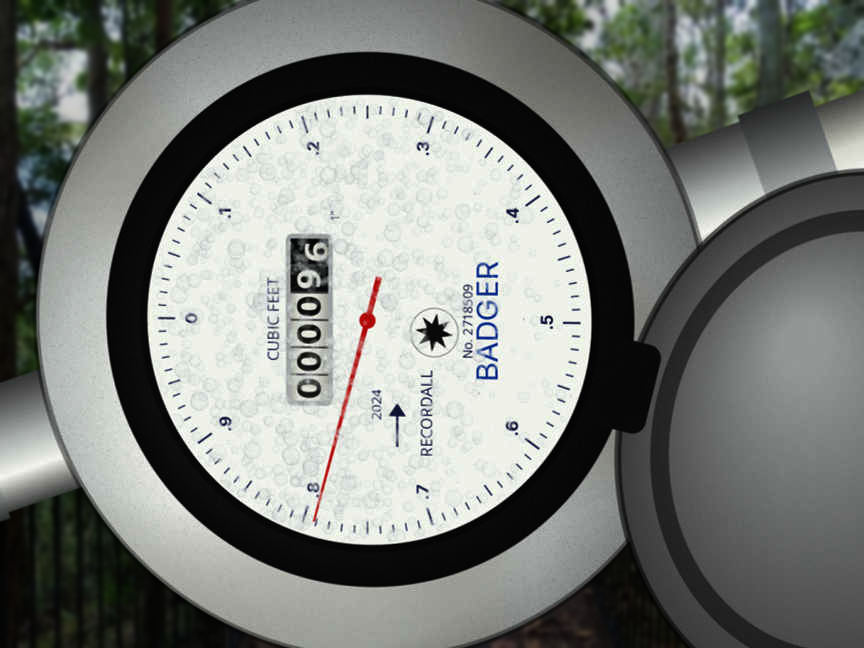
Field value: ft³ 95.79
